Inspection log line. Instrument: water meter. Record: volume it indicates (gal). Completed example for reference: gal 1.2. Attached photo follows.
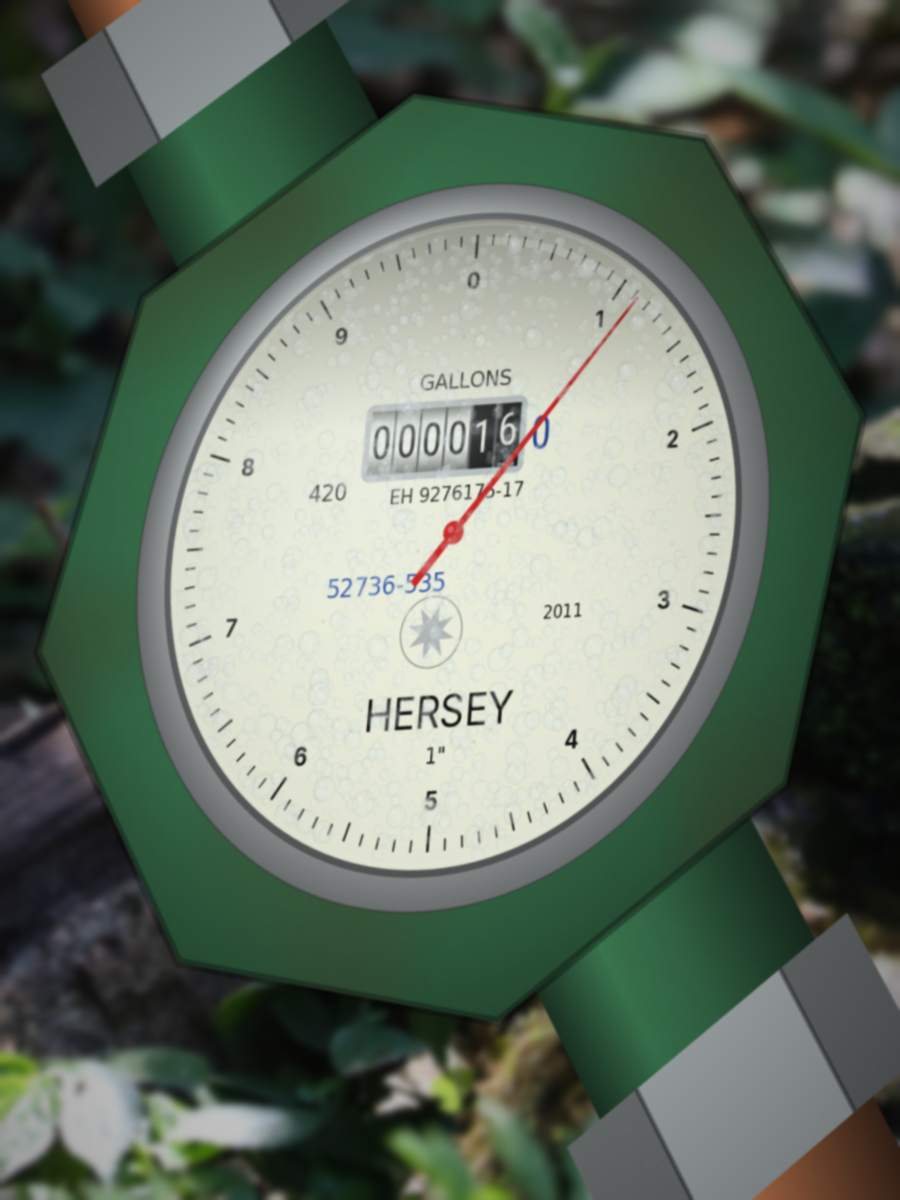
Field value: gal 161.1
